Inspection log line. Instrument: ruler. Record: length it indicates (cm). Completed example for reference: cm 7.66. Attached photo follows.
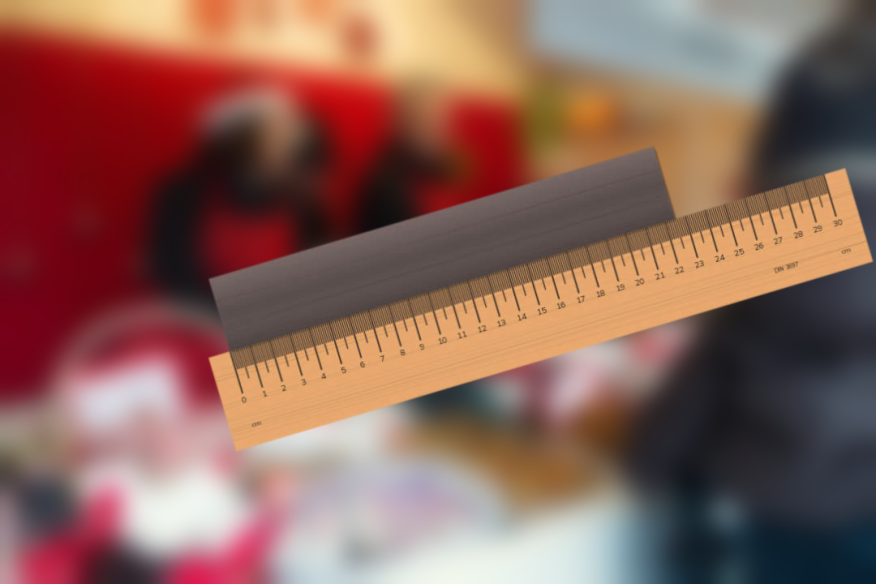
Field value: cm 22.5
